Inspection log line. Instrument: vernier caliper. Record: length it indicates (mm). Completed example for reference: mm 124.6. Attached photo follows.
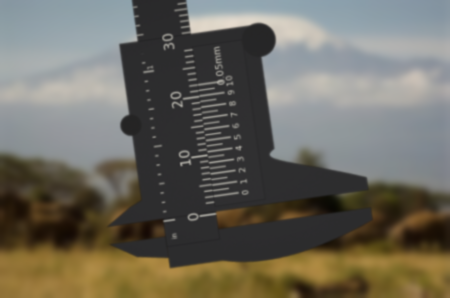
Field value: mm 3.0
